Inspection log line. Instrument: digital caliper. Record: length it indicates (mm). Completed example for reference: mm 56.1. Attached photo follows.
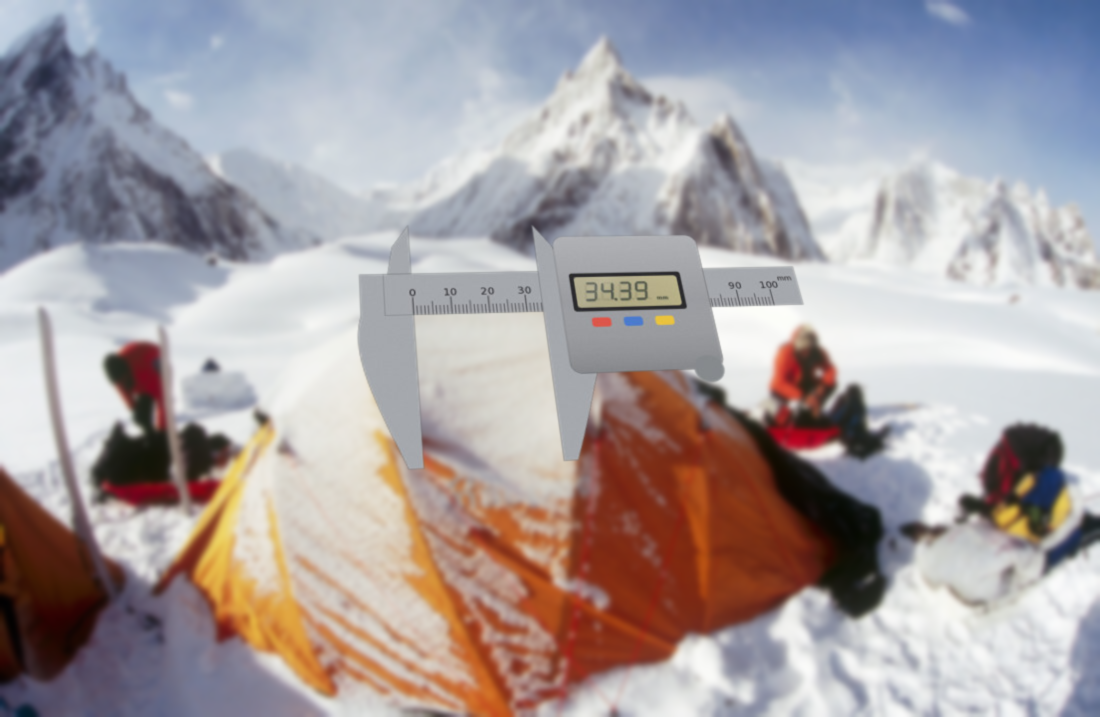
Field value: mm 34.39
